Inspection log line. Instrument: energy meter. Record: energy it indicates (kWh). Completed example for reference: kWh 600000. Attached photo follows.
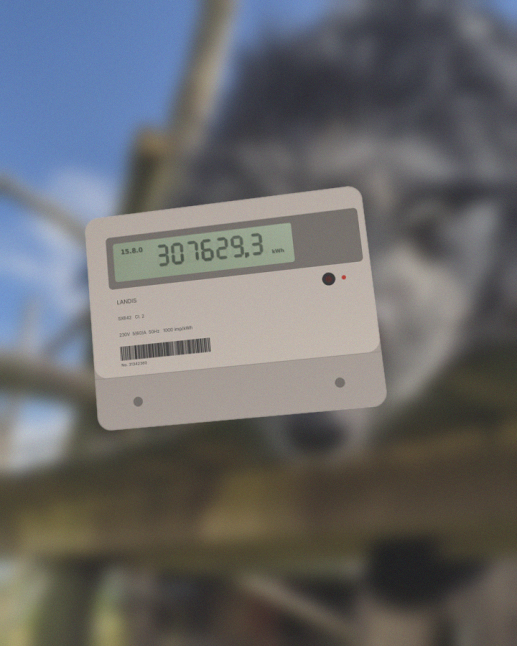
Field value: kWh 307629.3
